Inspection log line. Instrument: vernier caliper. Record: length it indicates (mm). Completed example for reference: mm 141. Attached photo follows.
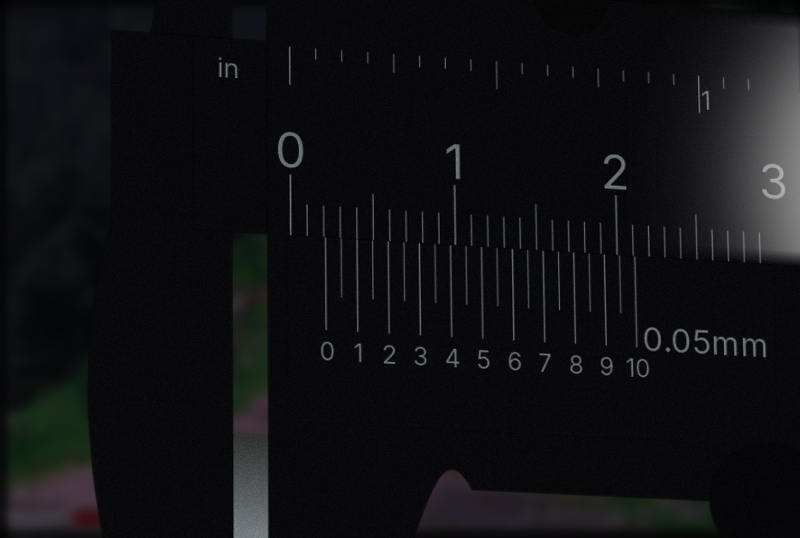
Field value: mm 2.1
